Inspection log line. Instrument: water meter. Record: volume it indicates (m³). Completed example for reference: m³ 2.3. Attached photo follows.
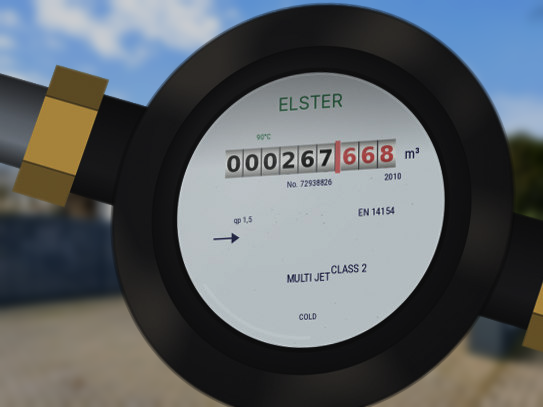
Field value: m³ 267.668
